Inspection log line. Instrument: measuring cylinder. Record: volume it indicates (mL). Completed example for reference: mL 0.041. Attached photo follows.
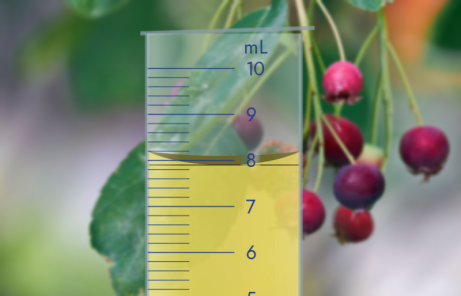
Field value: mL 7.9
